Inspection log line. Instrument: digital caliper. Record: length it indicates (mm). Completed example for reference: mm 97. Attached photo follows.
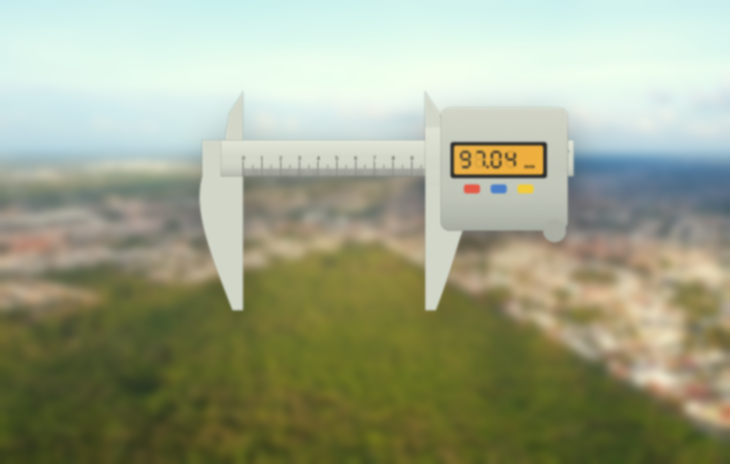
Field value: mm 97.04
